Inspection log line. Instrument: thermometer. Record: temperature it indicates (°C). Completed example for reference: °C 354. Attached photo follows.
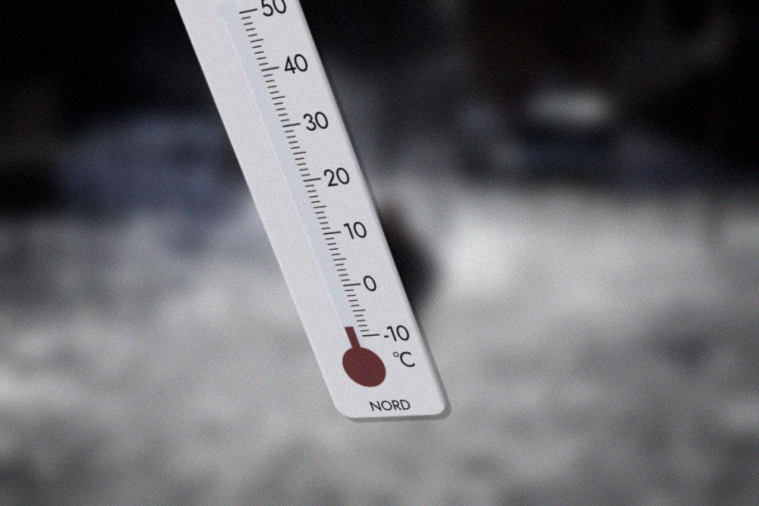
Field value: °C -8
